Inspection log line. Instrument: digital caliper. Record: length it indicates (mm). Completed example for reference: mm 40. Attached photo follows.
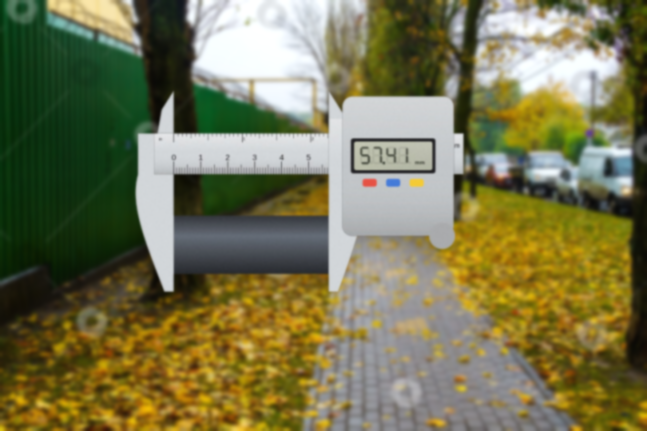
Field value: mm 57.41
